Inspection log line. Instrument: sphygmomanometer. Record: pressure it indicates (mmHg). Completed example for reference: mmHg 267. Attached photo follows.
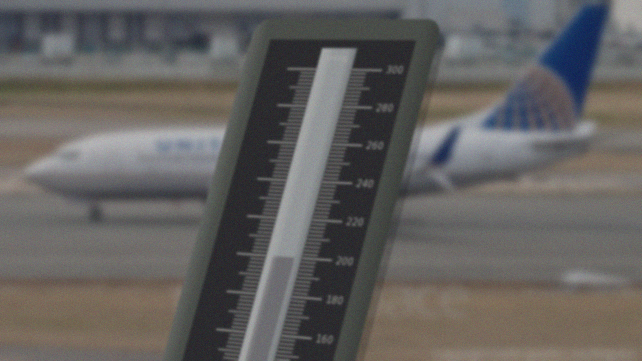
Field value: mmHg 200
